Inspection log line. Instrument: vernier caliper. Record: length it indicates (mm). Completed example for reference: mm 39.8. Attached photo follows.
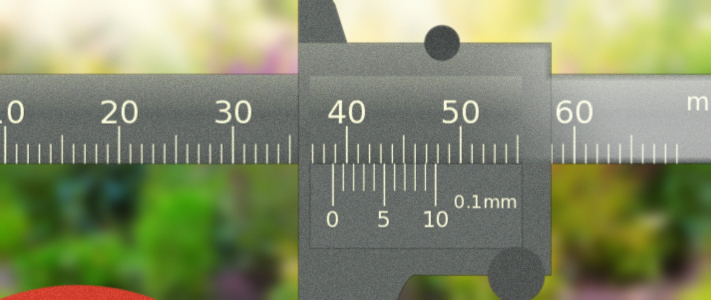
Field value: mm 38.8
